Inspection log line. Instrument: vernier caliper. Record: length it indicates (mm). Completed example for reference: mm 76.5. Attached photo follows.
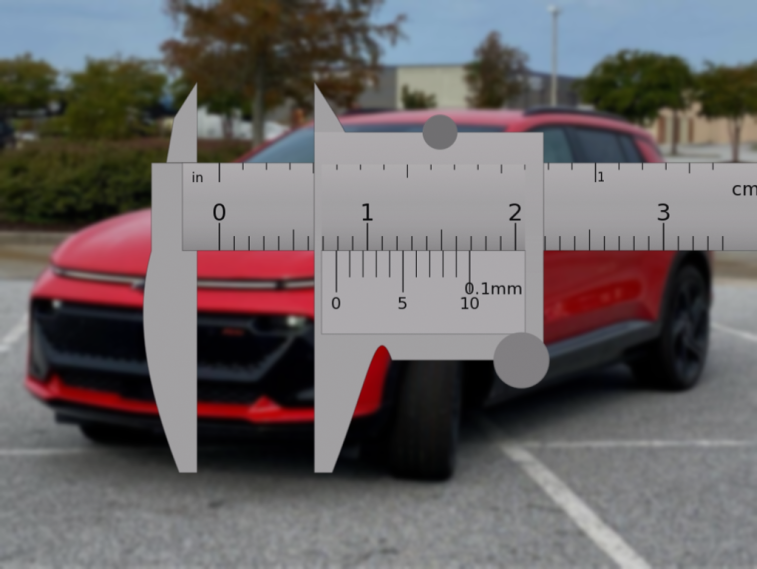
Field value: mm 7.9
